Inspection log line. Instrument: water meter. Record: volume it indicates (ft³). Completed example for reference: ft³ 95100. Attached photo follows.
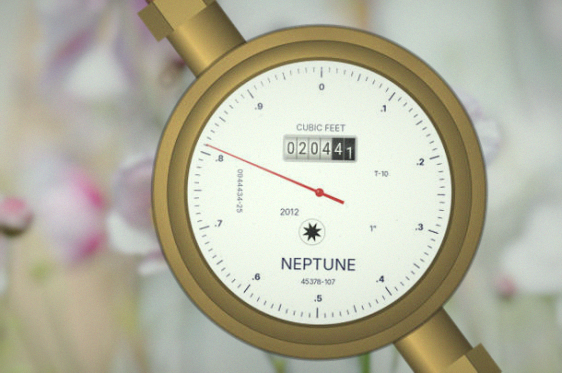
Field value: ft³ 20440.81
